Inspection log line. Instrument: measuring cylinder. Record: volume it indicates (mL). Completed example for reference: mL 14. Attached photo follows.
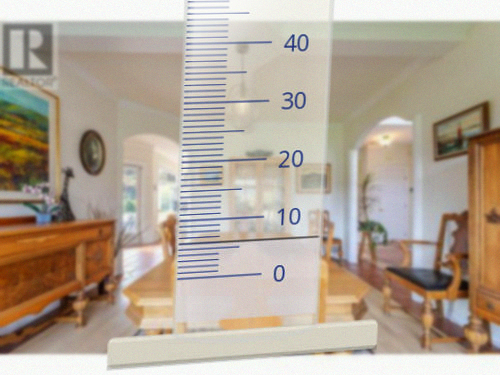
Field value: mL 6
